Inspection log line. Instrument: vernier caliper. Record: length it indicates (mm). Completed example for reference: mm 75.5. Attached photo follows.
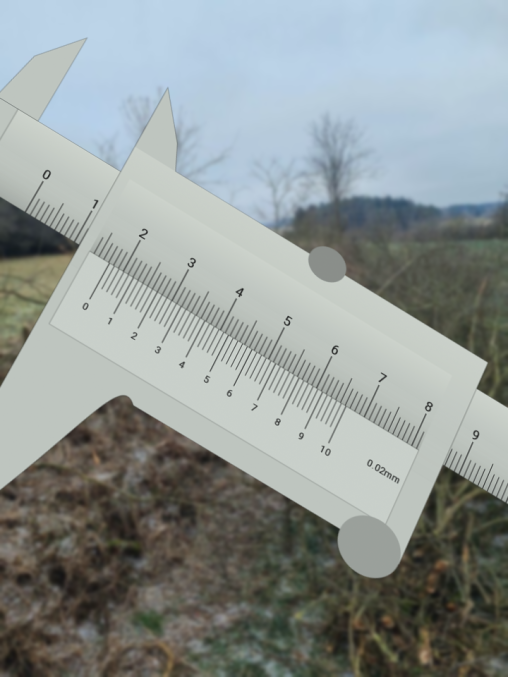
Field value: mm 17.2
